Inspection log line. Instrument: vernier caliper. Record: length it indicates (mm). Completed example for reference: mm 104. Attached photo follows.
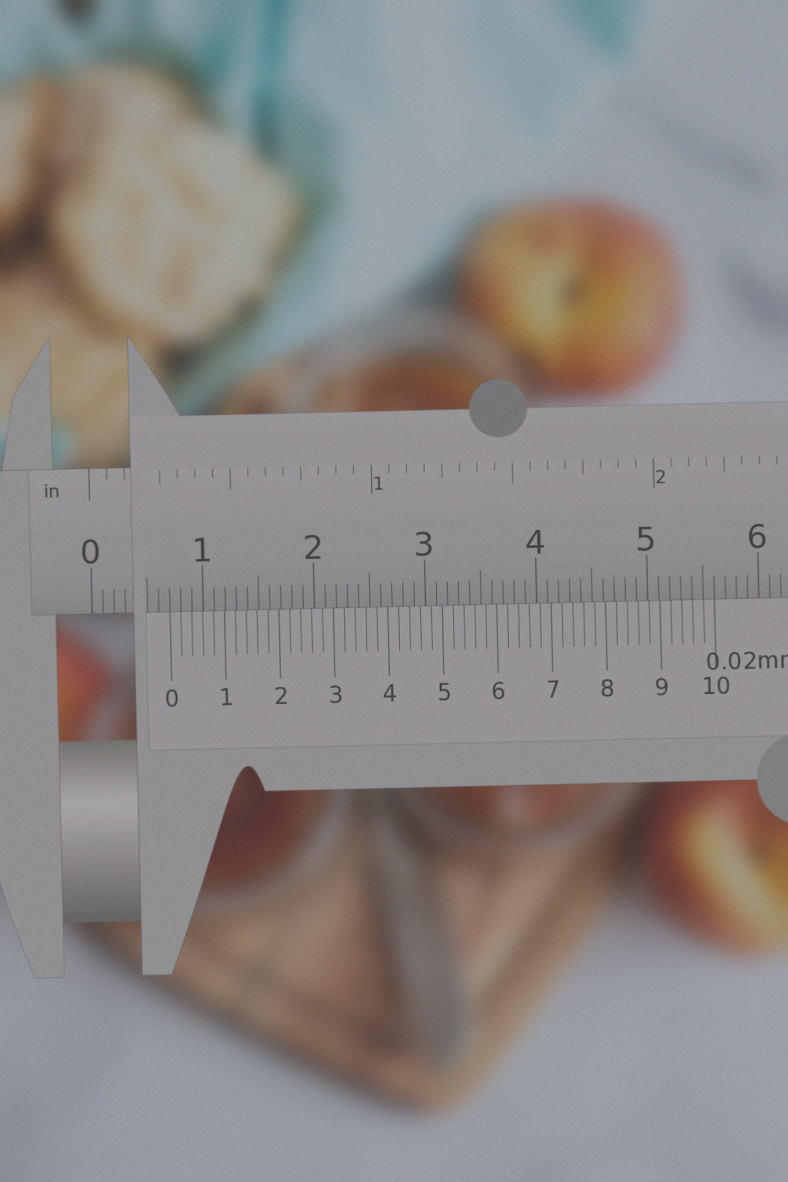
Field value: mm 7.0
